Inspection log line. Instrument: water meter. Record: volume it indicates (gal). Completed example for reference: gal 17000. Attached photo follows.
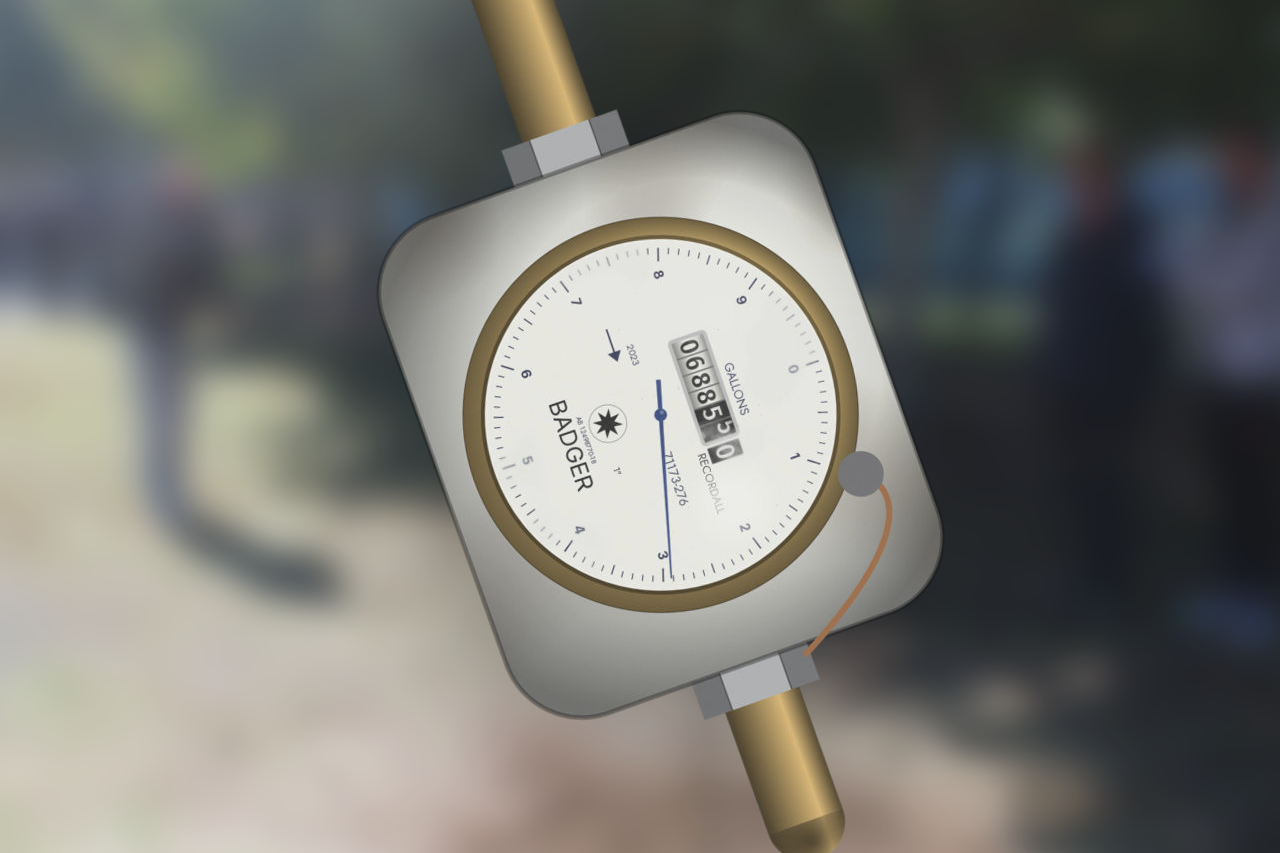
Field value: gal 688552.9
